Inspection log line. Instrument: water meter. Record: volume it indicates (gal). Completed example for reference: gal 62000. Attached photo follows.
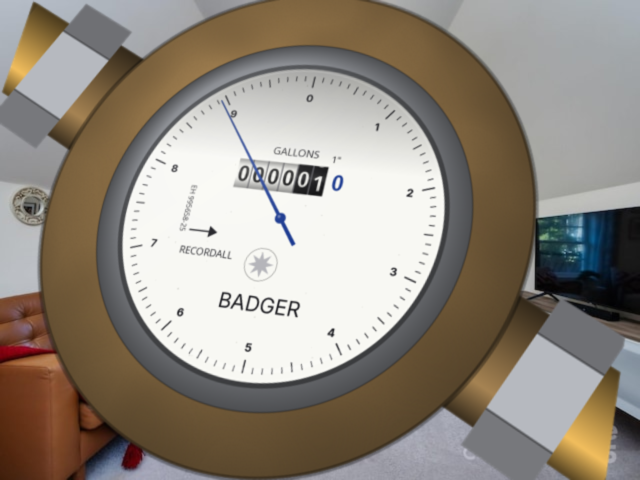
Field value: gal 8.9
